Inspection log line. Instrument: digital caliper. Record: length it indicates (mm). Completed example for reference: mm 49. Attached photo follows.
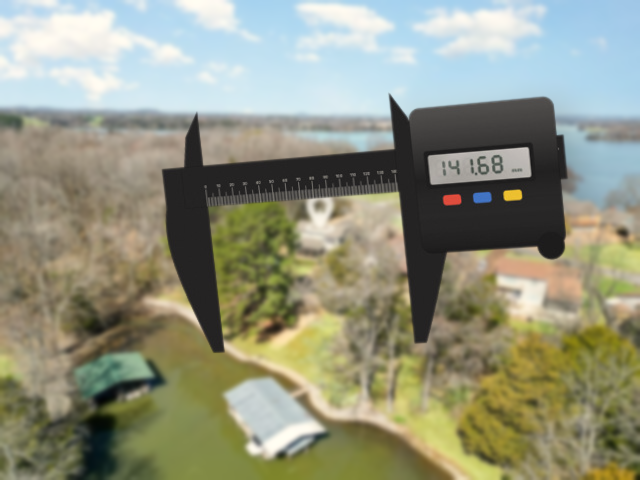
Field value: mm 141.68
